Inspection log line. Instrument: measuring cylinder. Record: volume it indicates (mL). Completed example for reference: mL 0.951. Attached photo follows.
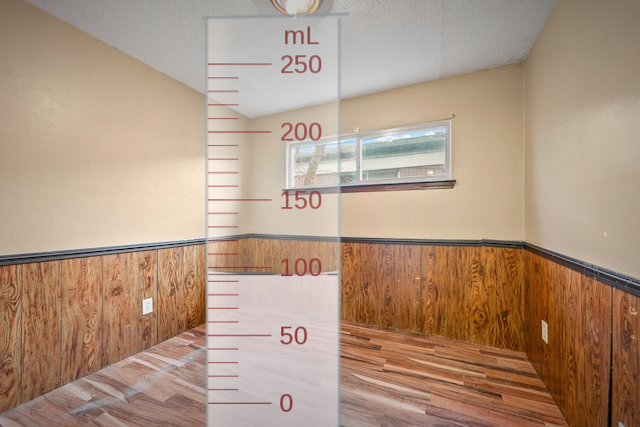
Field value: mL 95
